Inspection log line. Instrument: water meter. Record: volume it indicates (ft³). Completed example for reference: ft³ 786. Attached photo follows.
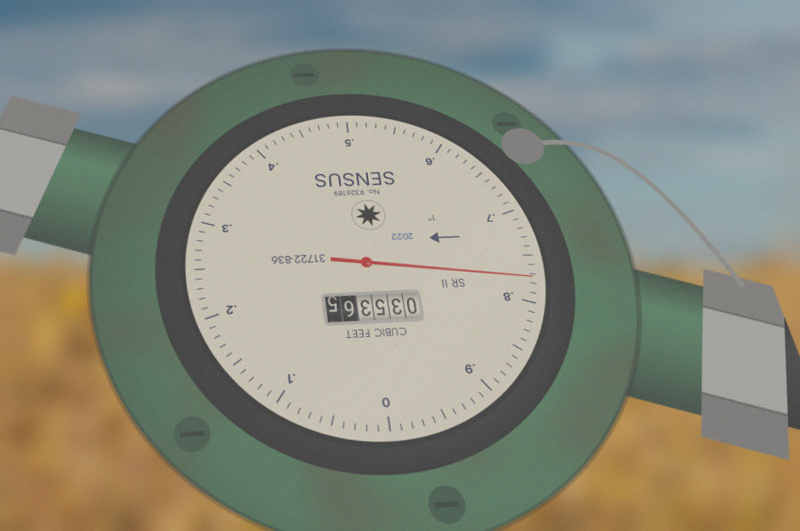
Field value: ft³ 35364.77
